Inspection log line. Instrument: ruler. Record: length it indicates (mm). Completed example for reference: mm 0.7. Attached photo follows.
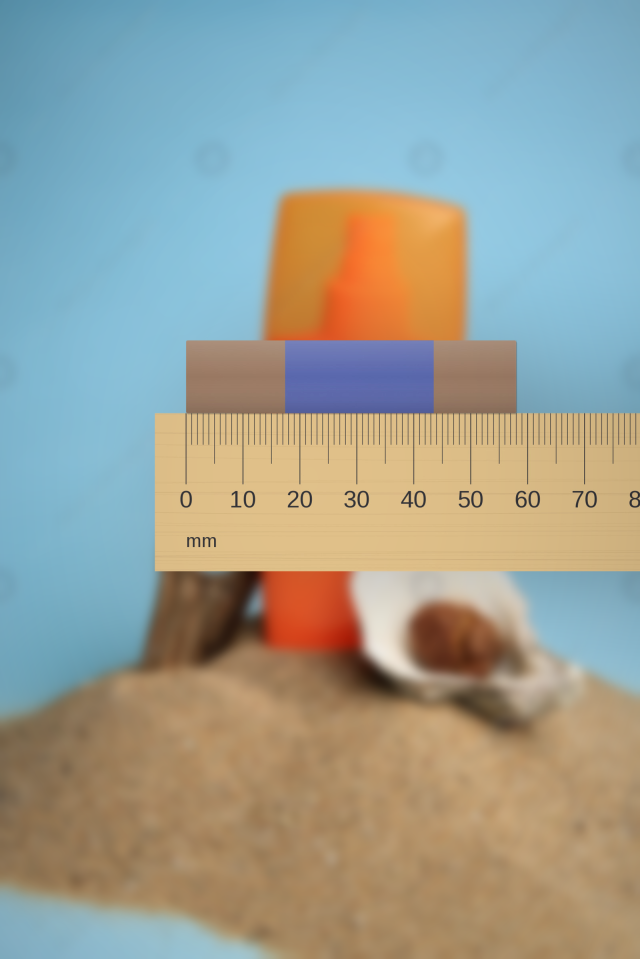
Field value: mm 58
